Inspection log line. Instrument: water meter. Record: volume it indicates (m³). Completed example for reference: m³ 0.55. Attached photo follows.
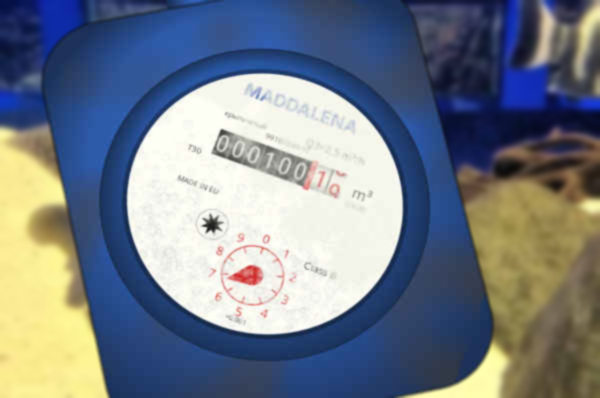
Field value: m³ 100.186
